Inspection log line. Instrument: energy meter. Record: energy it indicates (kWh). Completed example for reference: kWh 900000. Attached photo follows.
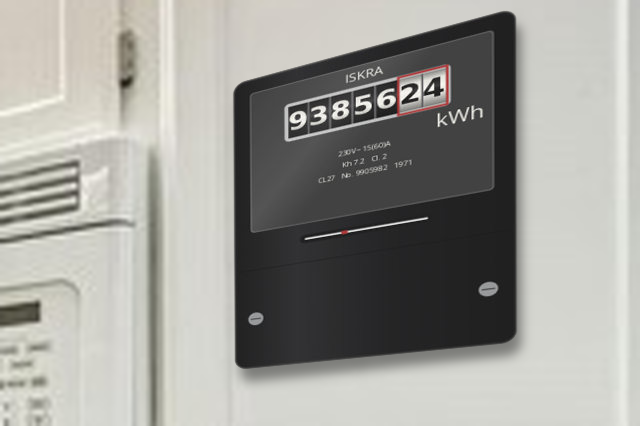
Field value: kWh 93856.24
